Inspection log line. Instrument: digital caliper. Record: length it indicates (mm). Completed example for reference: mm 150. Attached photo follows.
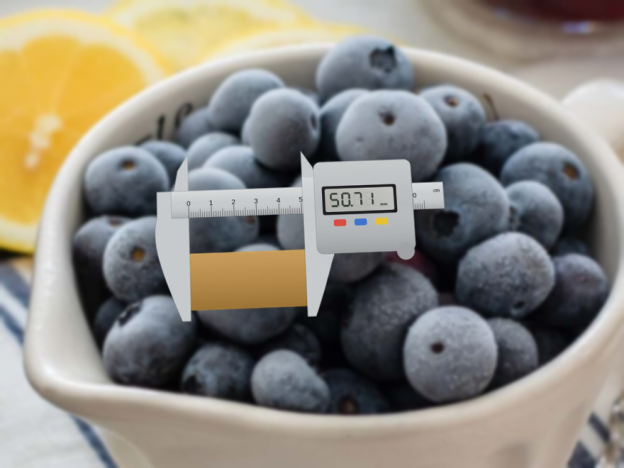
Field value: mm 50.71
